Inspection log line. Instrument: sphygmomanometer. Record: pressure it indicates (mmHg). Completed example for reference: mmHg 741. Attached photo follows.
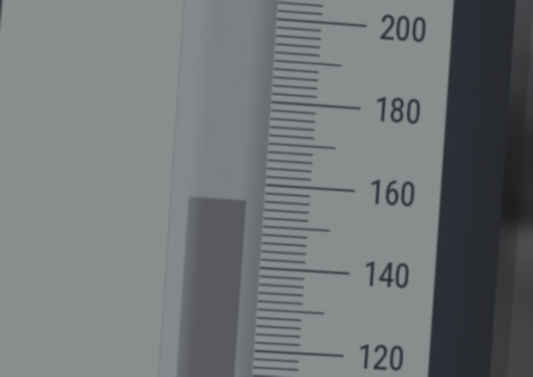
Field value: mmHg 156
